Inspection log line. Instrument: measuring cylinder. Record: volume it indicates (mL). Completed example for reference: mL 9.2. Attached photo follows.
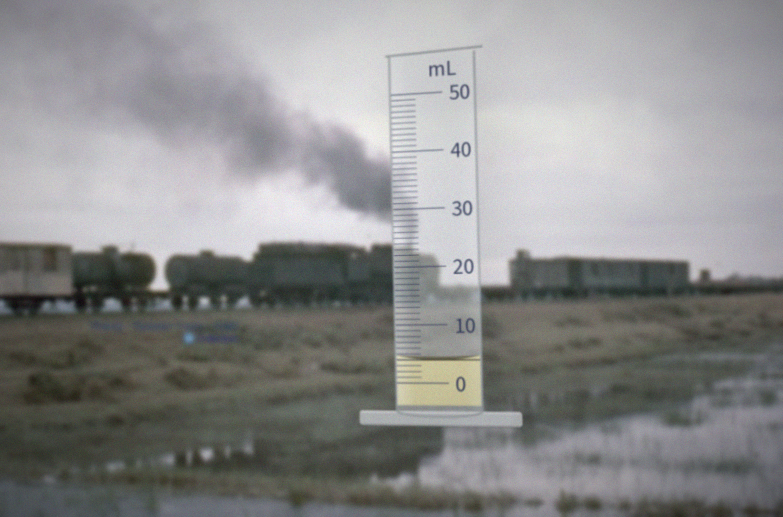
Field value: mL 4
